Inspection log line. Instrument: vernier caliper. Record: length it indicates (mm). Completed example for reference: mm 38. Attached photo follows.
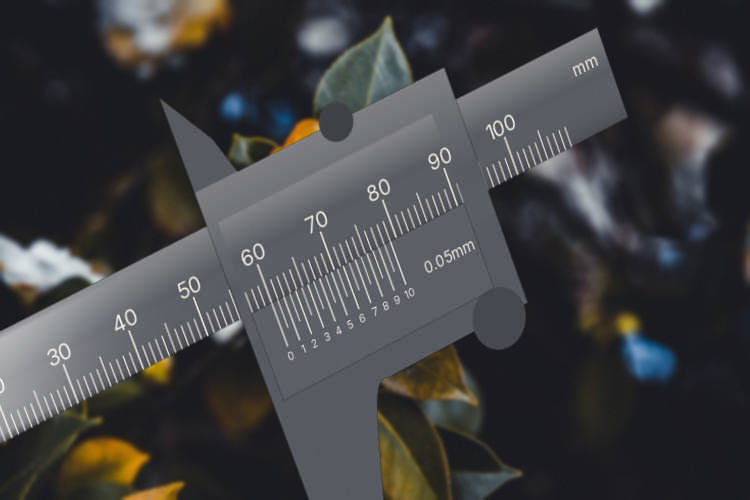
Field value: mm 60.0
